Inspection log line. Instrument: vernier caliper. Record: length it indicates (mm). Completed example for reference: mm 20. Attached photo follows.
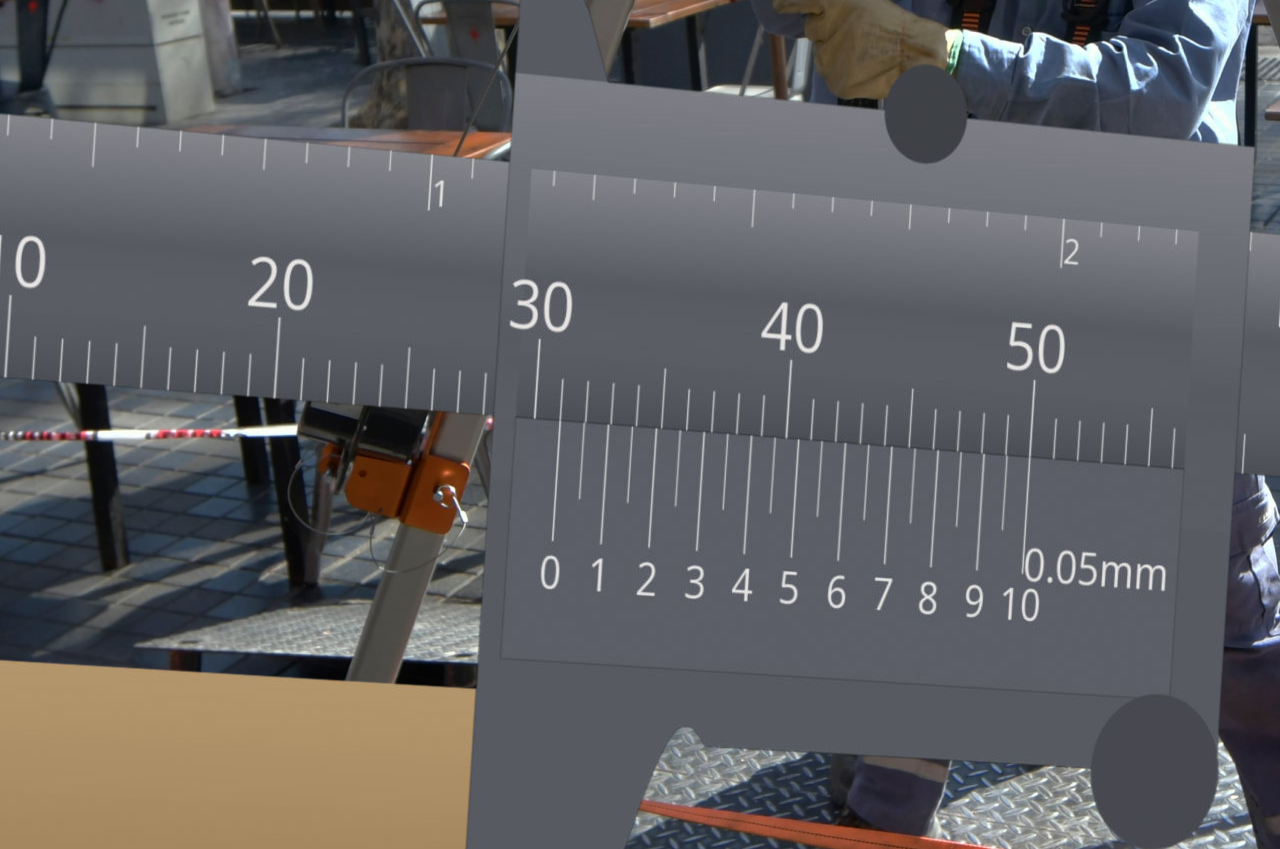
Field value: mm 31.0
